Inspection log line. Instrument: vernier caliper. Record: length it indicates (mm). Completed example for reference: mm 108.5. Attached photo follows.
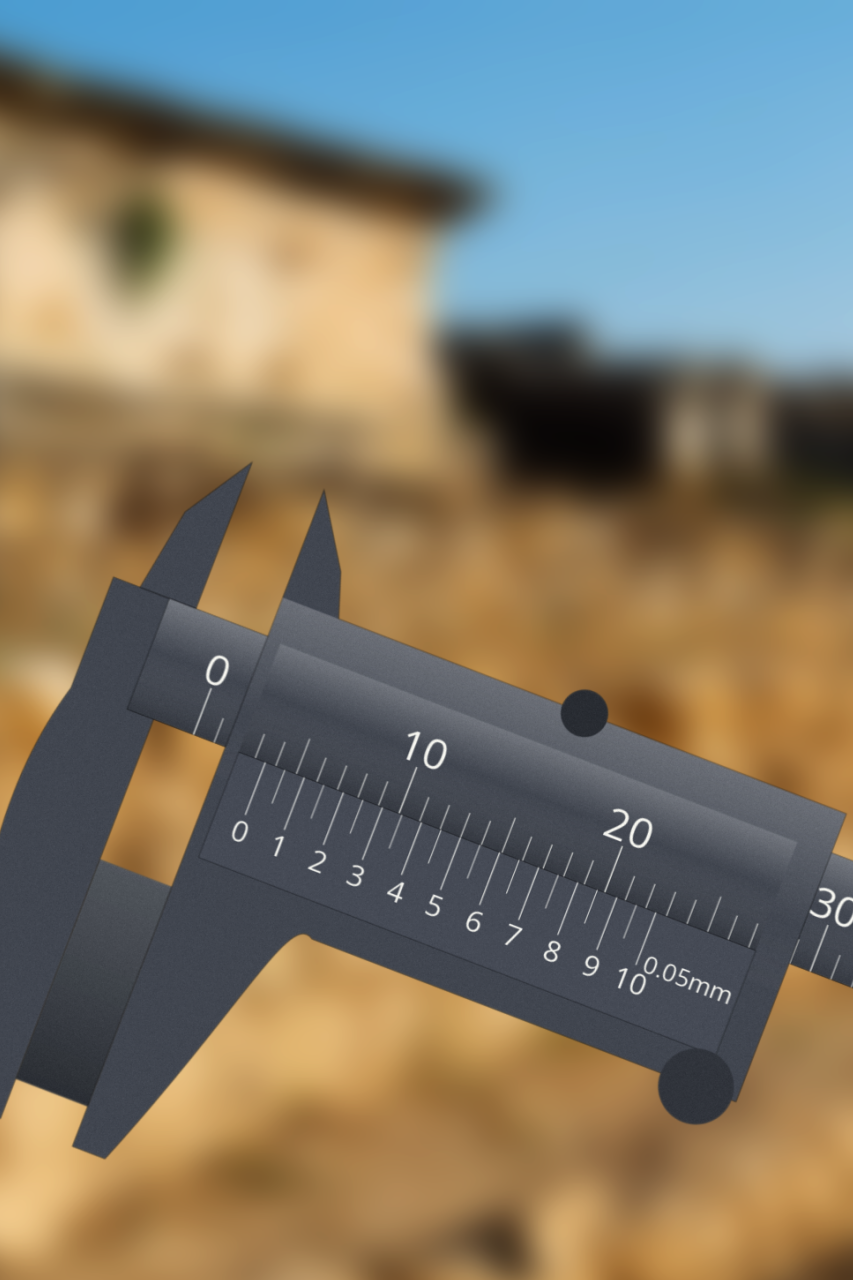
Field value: mm 3.5
